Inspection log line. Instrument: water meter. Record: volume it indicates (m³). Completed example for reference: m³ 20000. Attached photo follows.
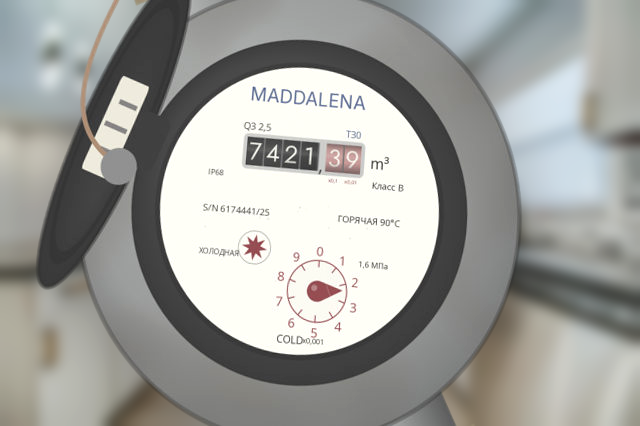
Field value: m³ 7421.392
